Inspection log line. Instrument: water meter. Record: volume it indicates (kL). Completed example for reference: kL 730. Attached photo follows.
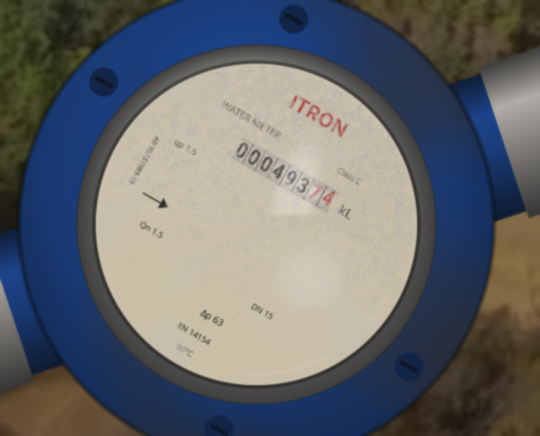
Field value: kL 493.74
